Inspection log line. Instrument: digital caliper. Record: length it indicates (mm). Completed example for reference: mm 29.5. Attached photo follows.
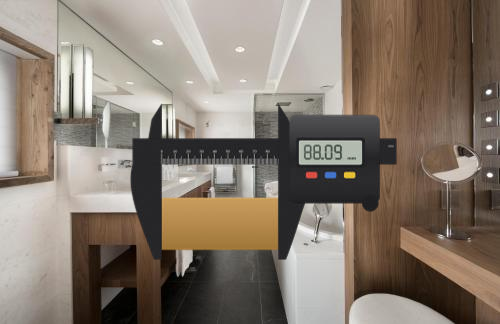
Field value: mm 88.09
